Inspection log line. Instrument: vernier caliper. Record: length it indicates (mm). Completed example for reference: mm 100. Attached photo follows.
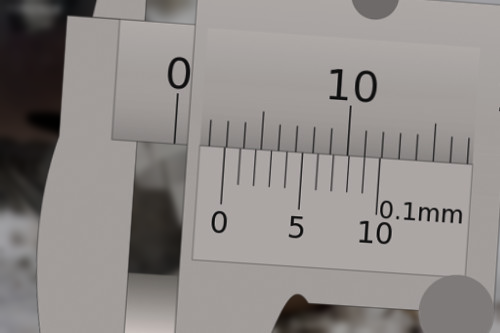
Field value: mm 2.9
